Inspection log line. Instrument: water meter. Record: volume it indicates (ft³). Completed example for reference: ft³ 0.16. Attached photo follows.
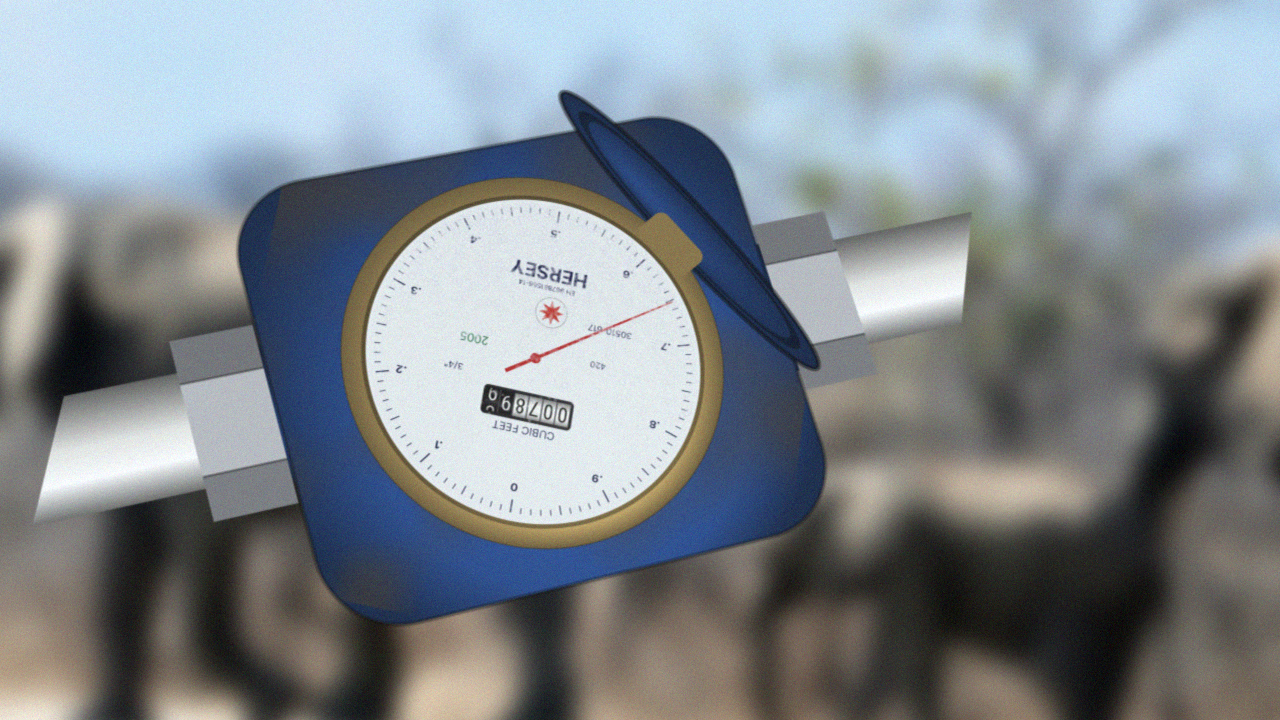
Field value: ft³ 7898.65
